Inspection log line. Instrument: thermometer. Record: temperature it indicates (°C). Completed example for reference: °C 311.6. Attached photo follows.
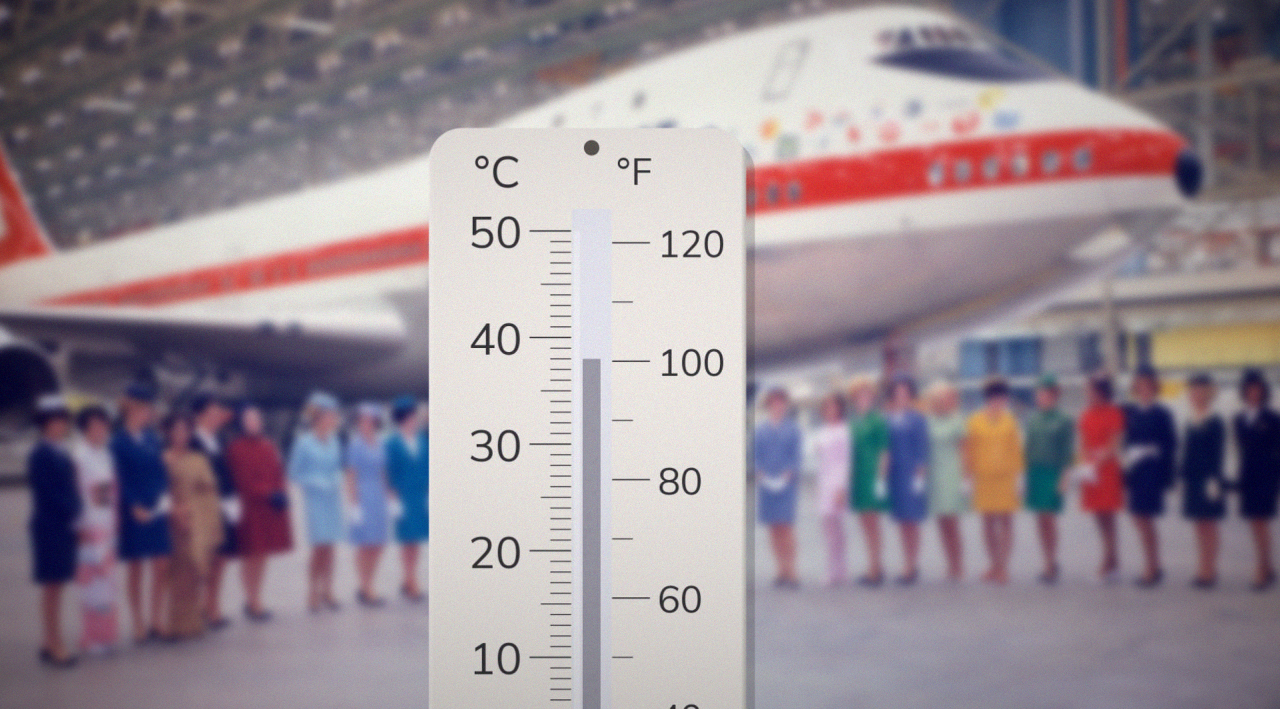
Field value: °C 38
